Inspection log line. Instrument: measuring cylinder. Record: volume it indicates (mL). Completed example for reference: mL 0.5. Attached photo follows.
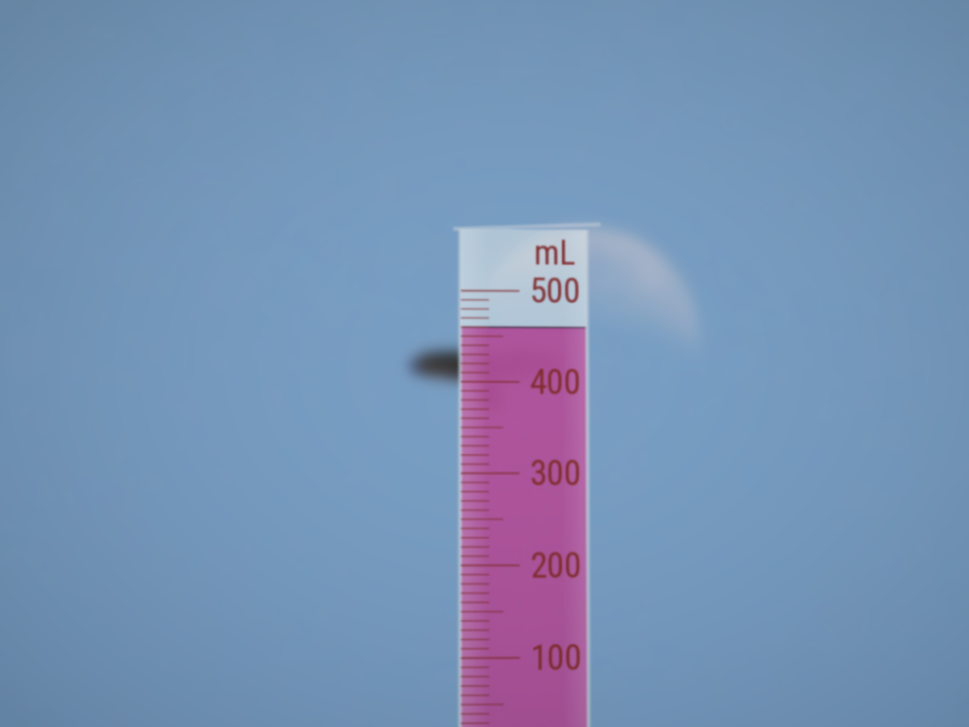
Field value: mL 460
